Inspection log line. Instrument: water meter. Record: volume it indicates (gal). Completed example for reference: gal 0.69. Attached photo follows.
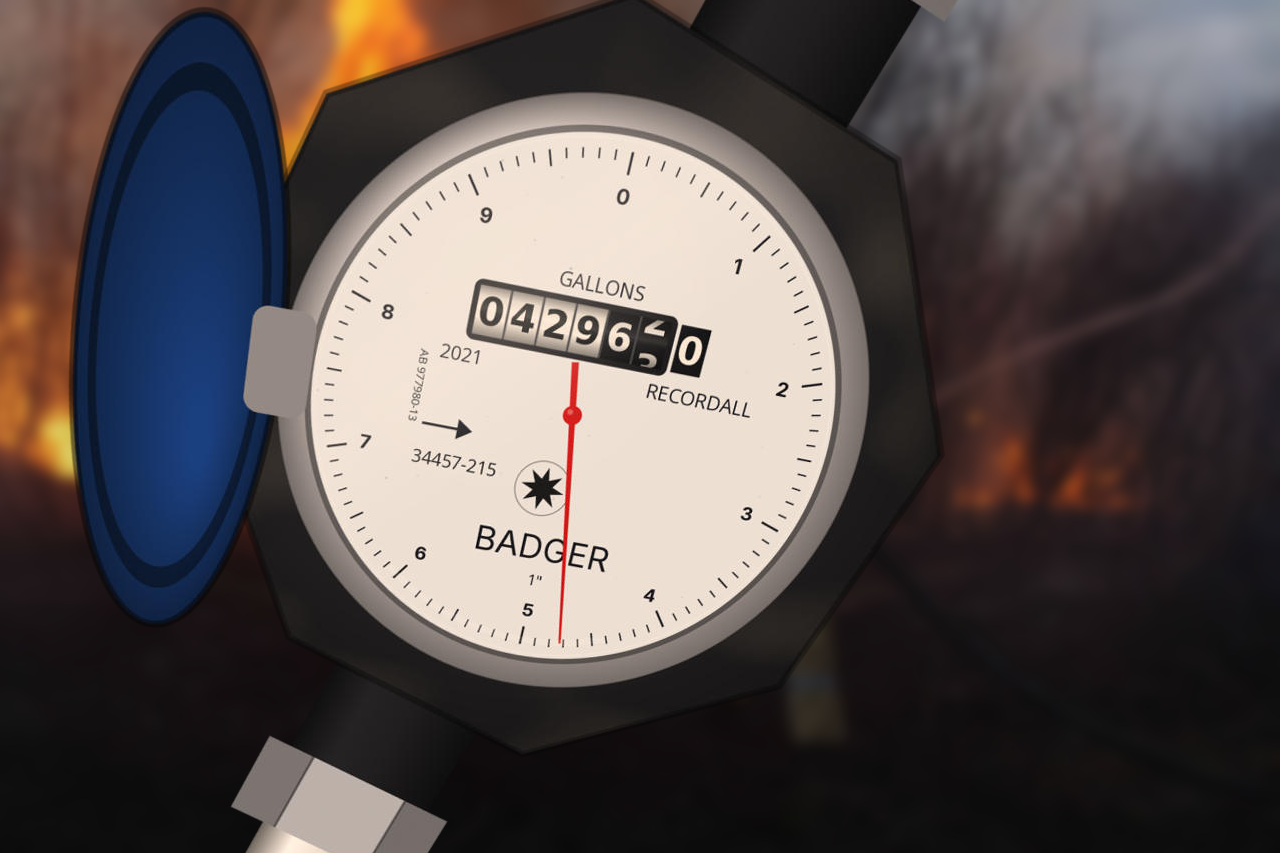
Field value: gal 429624.7
